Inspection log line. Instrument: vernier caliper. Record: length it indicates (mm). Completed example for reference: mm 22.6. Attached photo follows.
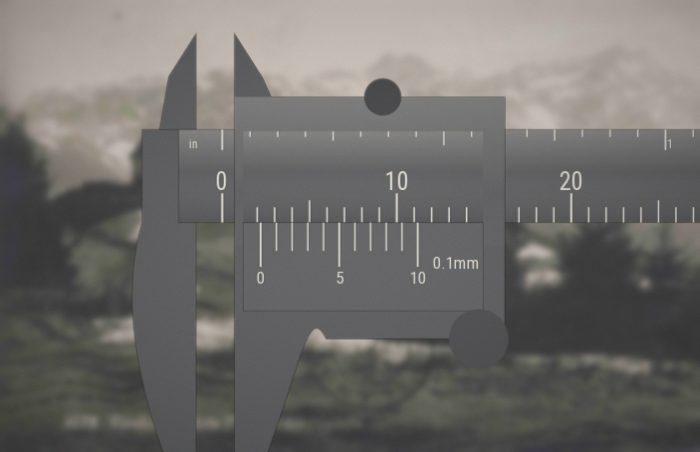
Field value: mm 2.2
